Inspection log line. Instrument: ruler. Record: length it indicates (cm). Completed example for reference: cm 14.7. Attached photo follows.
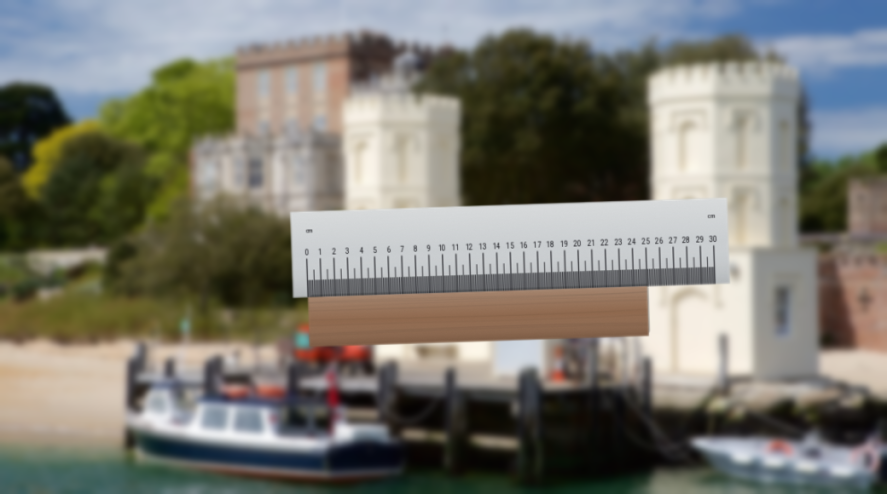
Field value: cm 25
